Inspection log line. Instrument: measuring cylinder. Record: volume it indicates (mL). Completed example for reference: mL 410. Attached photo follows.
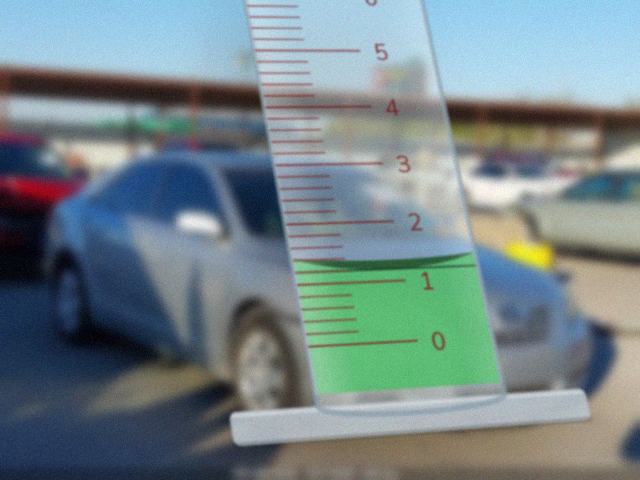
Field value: mL 1.2
